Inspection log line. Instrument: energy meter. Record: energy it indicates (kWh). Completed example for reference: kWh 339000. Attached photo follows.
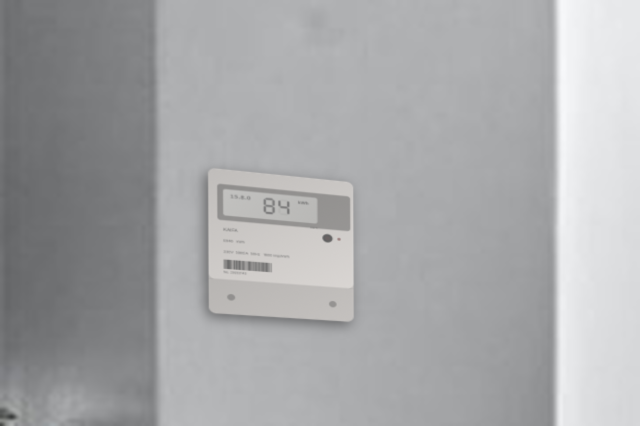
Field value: kWh 84
